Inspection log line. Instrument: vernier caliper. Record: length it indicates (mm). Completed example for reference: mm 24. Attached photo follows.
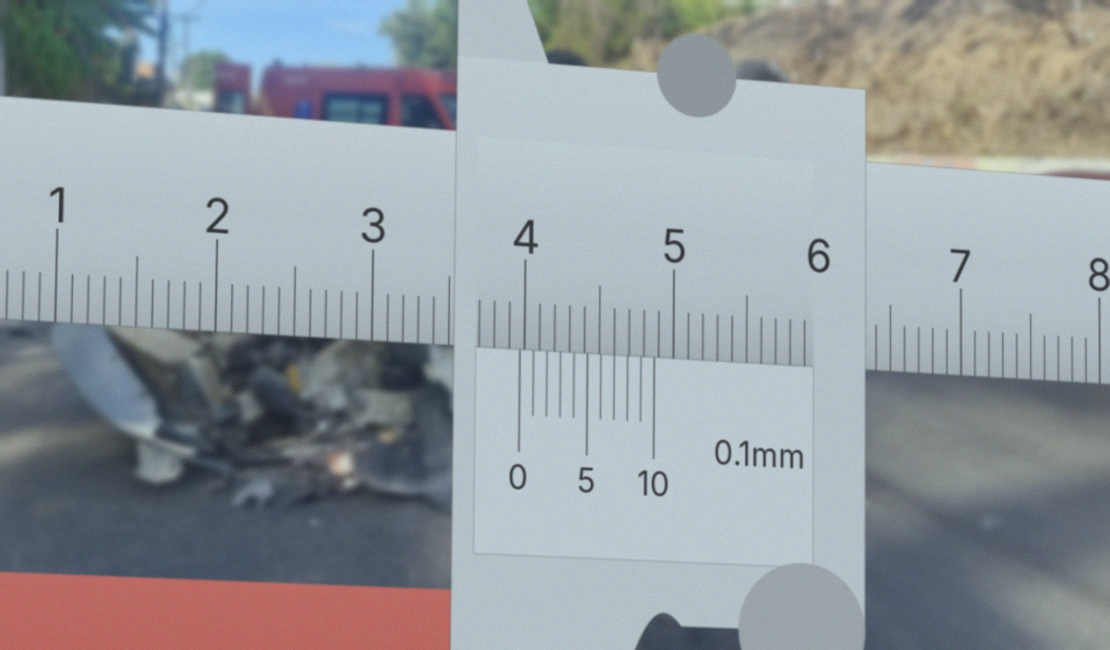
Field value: mm 39.7
